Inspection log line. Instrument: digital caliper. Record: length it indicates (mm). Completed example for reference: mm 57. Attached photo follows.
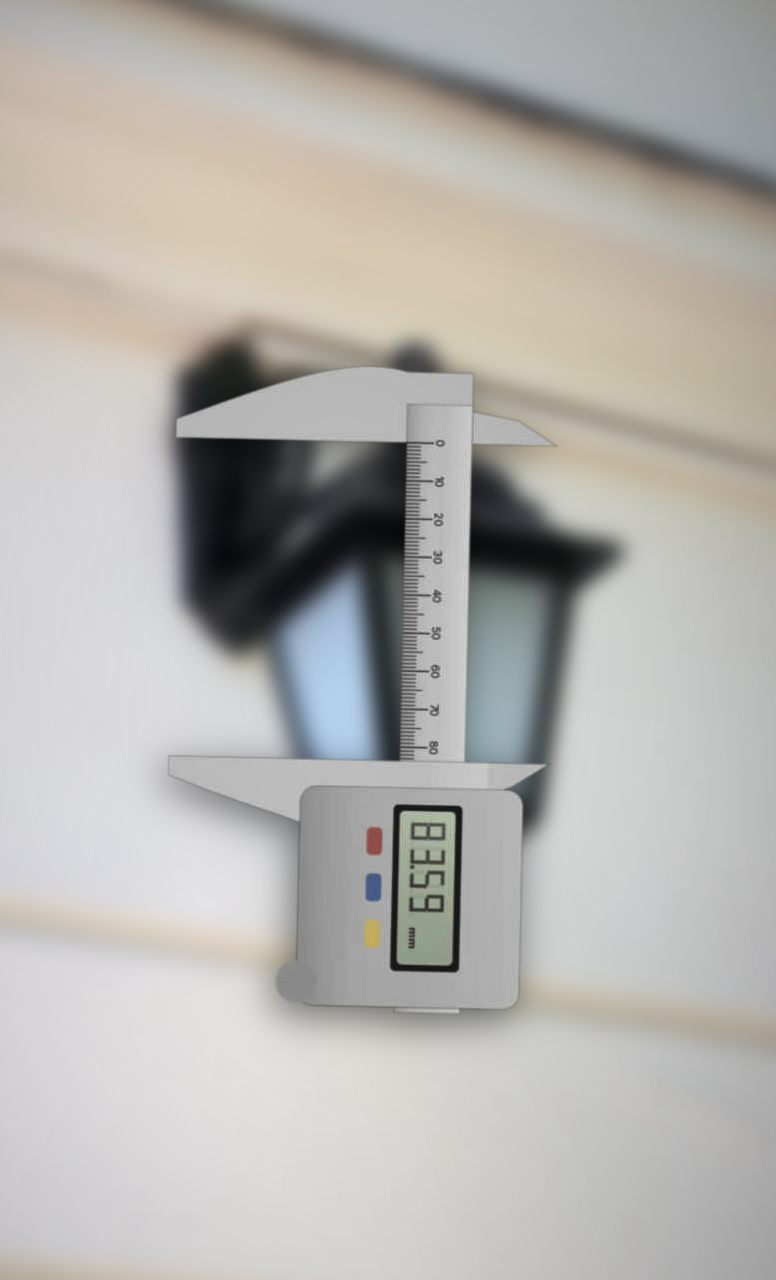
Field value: mm 83.59
